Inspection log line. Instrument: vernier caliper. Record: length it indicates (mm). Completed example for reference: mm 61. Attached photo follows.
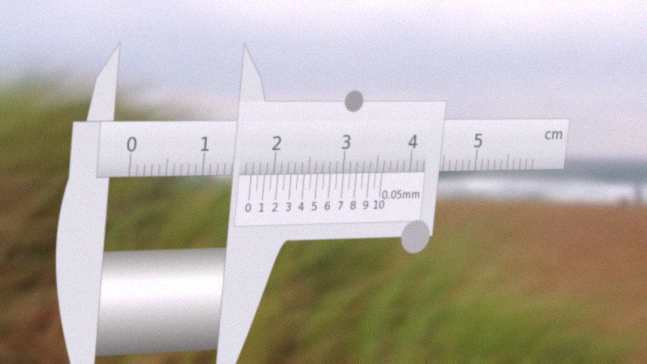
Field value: mm 16.8
